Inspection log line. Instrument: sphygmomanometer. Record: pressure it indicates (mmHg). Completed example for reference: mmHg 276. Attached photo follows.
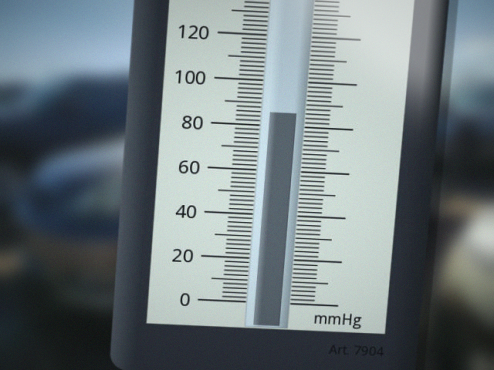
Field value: mmHg 86
